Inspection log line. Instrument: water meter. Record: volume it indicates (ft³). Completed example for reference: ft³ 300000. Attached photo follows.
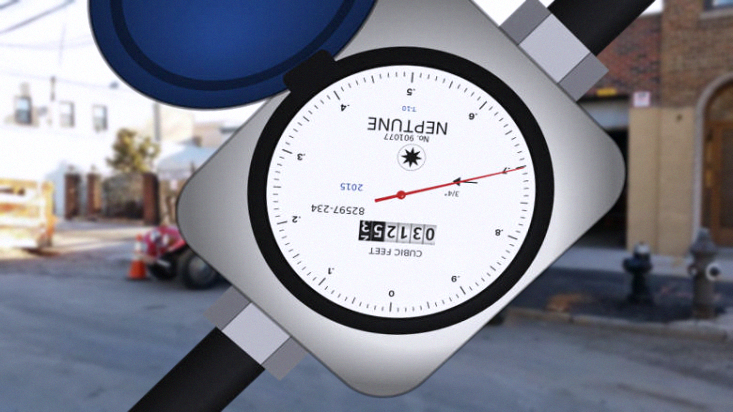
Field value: ft³ 31252.70
